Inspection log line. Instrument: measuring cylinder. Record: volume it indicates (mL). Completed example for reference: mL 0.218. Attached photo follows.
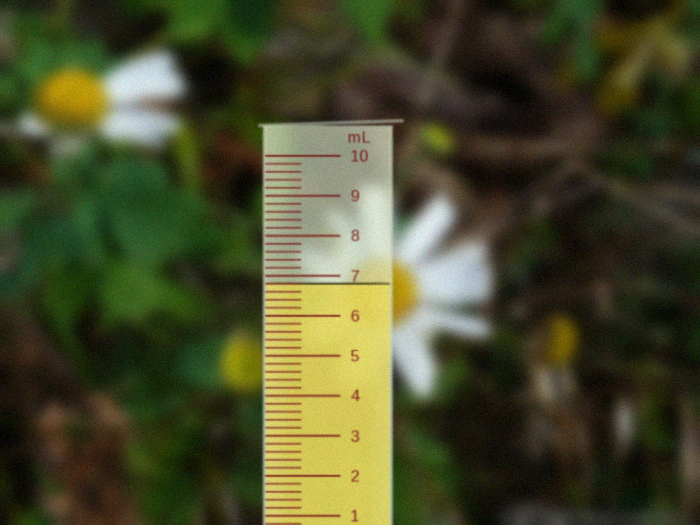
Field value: mL 6.8
